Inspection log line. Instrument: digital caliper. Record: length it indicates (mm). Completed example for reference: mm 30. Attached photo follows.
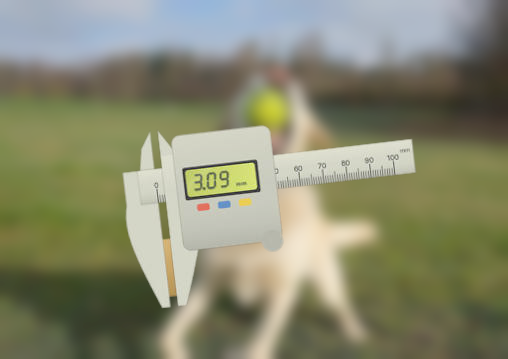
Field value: mm 3.09
